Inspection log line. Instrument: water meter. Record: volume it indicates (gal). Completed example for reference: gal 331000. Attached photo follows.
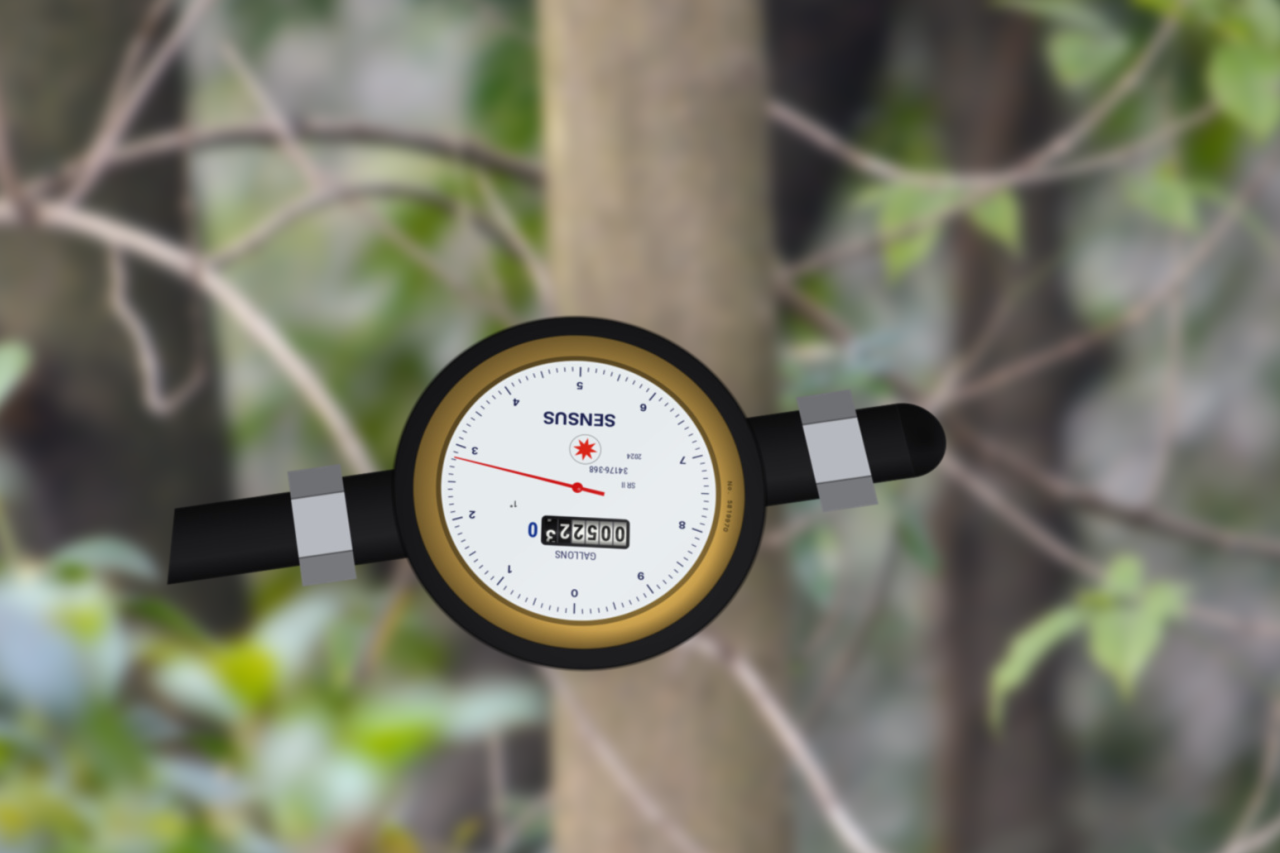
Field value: gal 52232.8
